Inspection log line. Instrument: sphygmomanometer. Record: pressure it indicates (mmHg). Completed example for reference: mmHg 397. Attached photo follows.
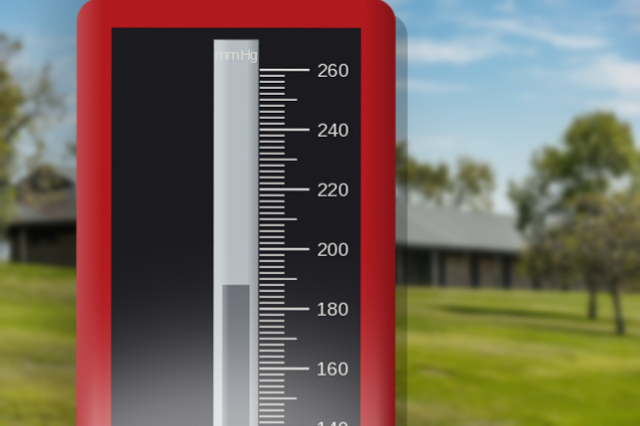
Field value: mmHg 188
